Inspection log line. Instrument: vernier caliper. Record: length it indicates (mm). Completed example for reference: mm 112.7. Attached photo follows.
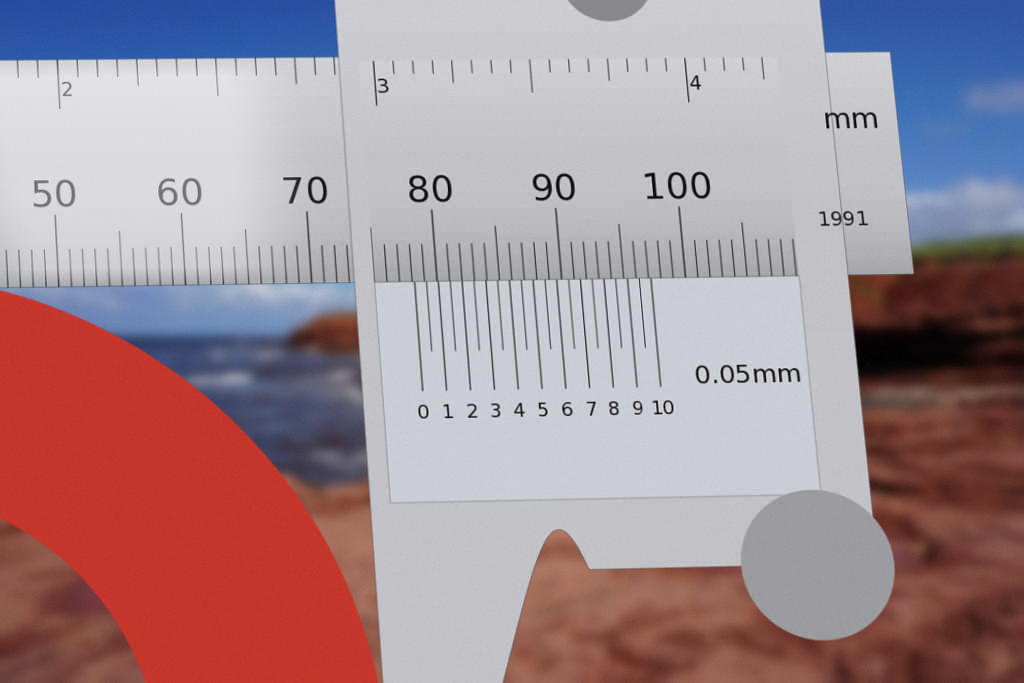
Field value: mm 78.2
